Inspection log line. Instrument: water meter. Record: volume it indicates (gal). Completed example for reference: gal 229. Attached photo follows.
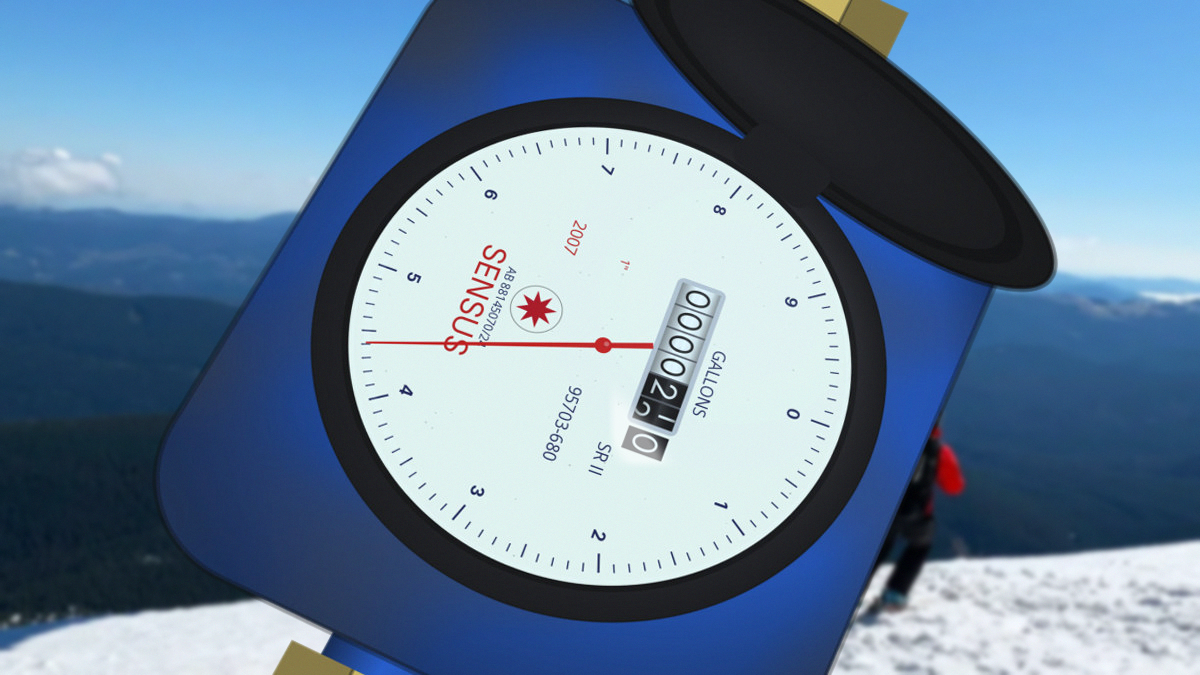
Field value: gal 214.4
